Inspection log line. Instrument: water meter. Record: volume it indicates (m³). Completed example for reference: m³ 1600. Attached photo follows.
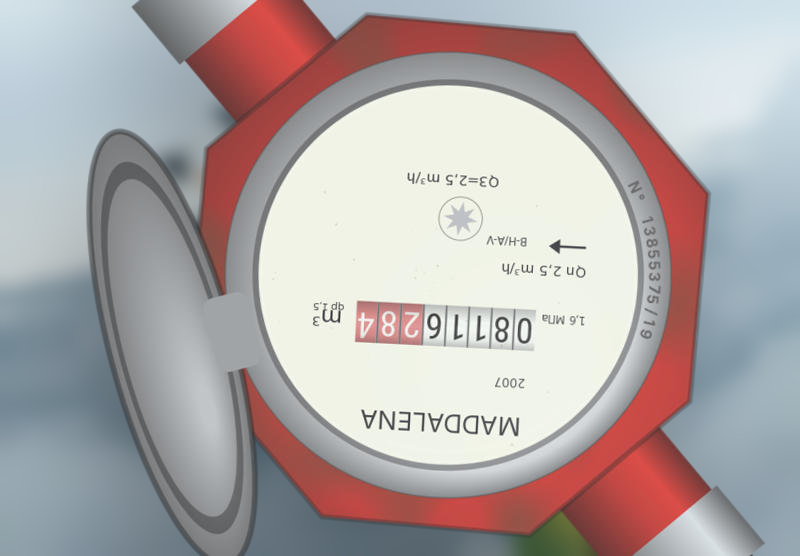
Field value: m³ 8116.284
